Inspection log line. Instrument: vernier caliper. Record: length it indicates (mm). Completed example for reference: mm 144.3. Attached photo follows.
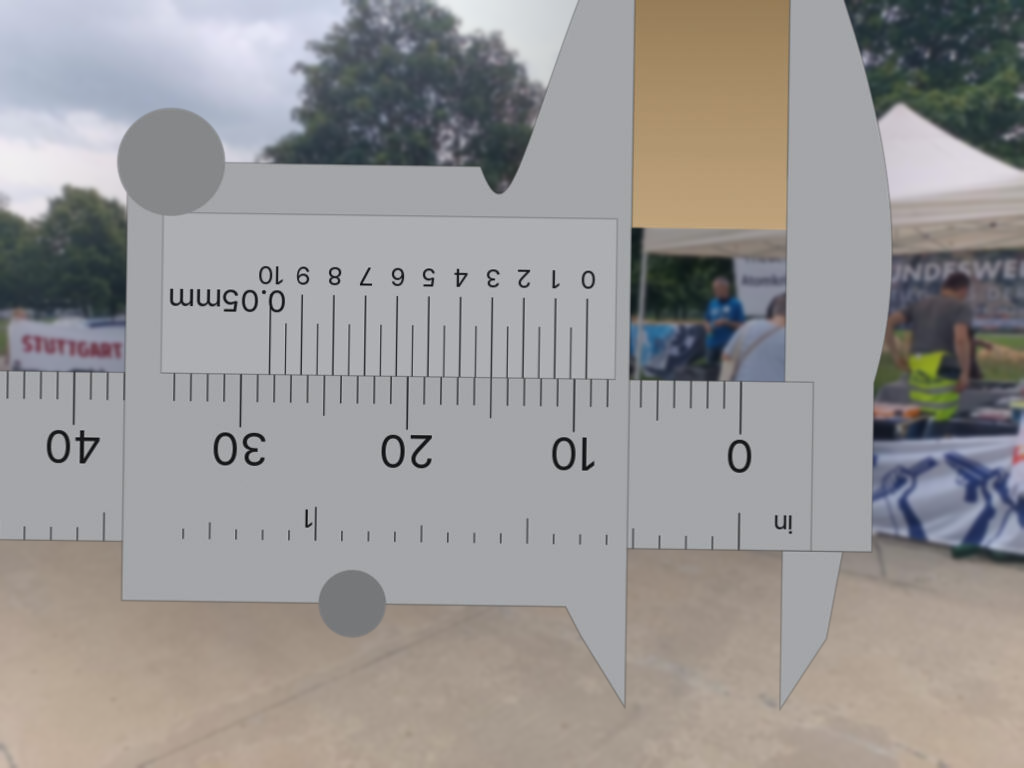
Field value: mm 9.3
